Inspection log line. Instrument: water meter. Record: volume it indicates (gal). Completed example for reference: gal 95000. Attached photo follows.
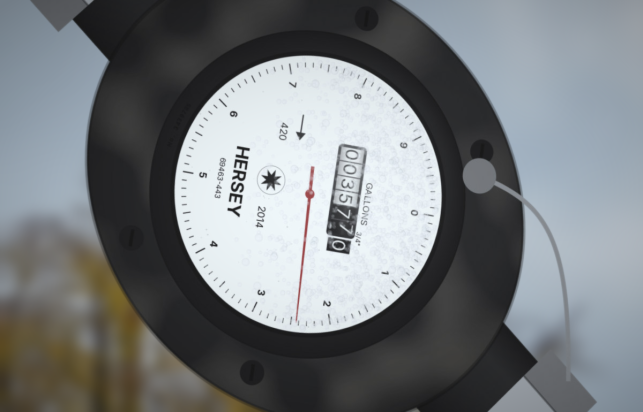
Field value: gal 35772.4
